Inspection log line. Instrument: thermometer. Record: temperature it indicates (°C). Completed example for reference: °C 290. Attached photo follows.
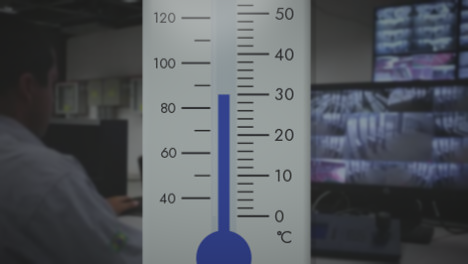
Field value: °C 30
